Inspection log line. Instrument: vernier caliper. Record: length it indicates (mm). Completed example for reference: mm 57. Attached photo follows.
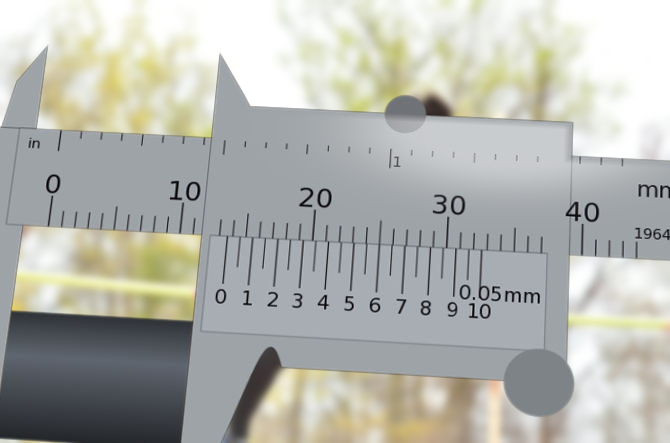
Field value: mm 13.6
